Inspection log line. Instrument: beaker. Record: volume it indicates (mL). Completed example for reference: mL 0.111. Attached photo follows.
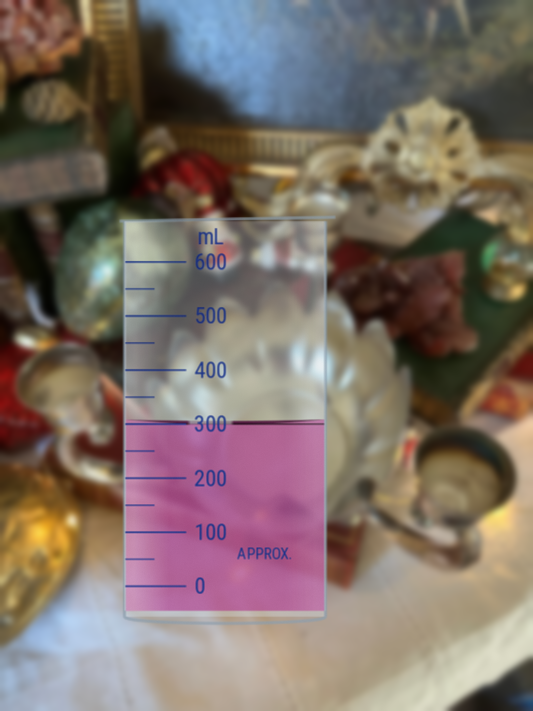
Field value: mL 300
